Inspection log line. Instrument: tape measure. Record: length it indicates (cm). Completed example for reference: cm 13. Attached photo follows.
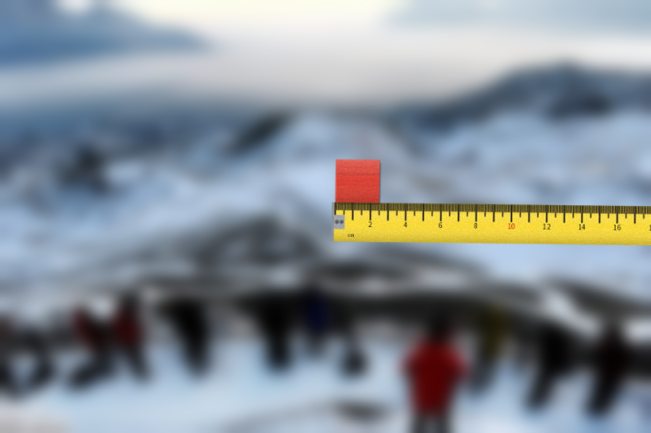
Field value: cm 2.5
